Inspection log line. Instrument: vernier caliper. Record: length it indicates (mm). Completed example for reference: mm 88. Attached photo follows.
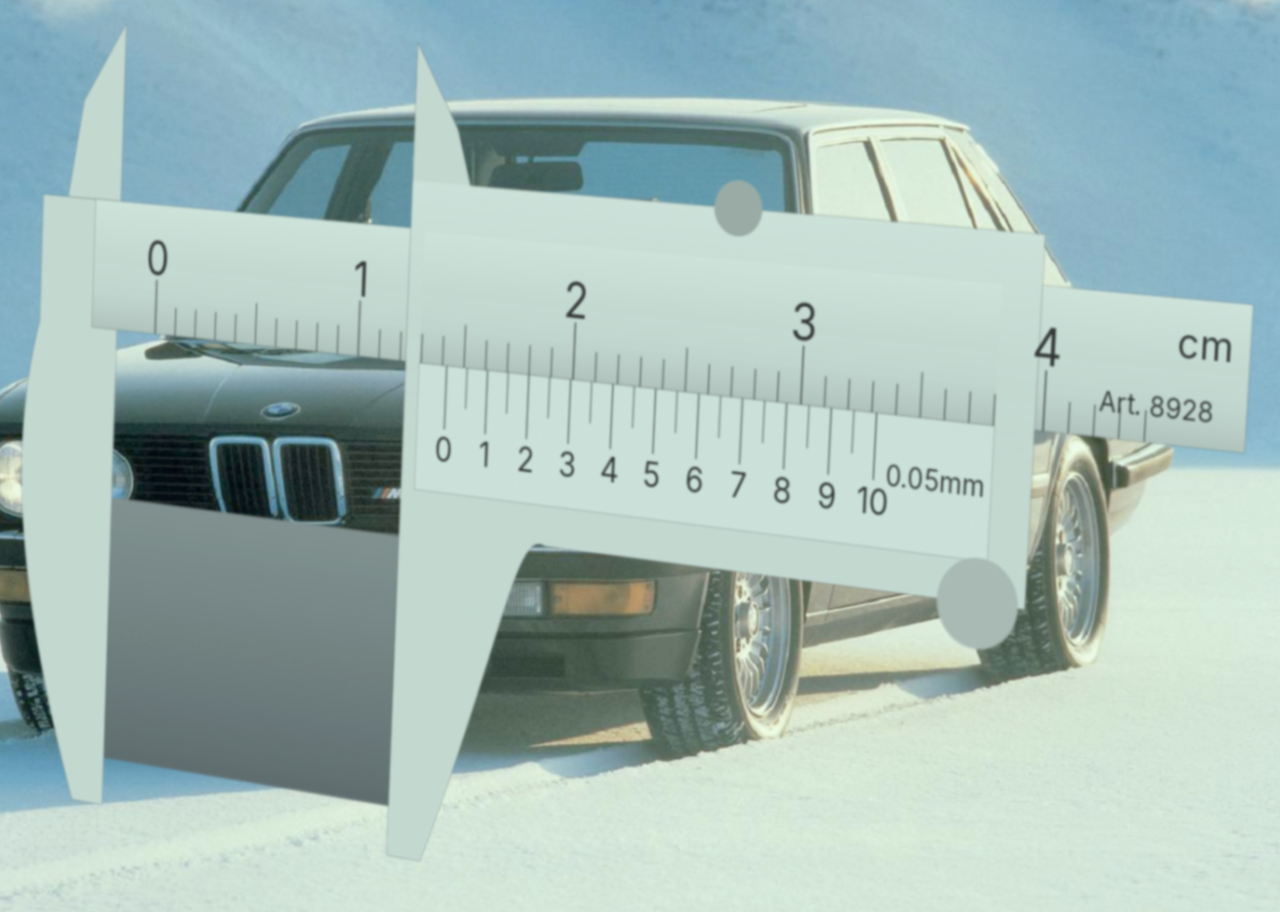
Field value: mm 14.2
